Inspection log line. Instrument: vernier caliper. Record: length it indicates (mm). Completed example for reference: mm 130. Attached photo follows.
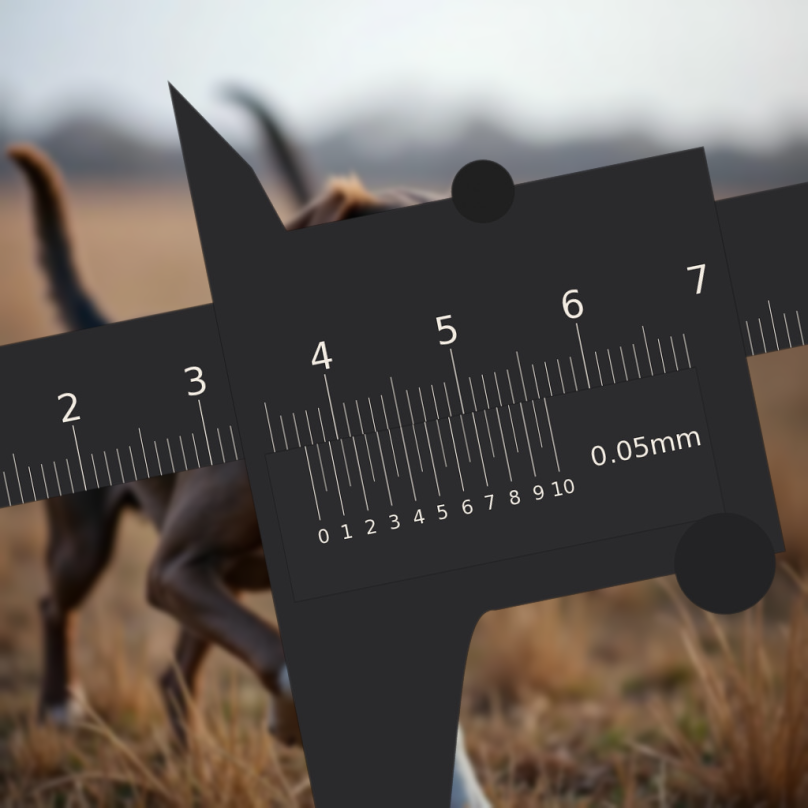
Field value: mm 37.4
